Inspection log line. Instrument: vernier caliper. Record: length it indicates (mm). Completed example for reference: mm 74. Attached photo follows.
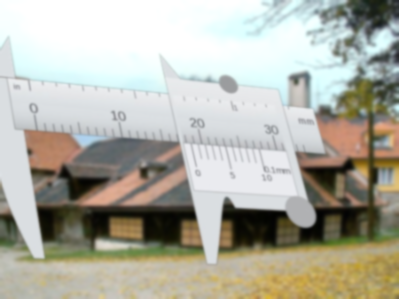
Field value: mm 18.6
